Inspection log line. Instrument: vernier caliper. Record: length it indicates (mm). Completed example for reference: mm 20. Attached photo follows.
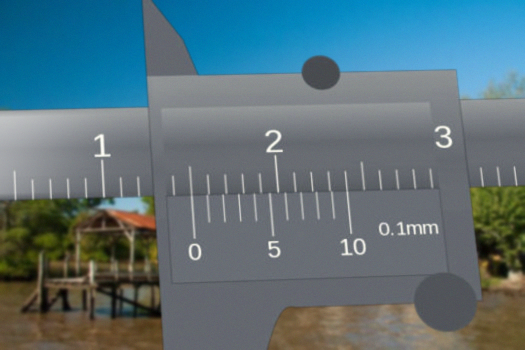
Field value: mm 15.0
